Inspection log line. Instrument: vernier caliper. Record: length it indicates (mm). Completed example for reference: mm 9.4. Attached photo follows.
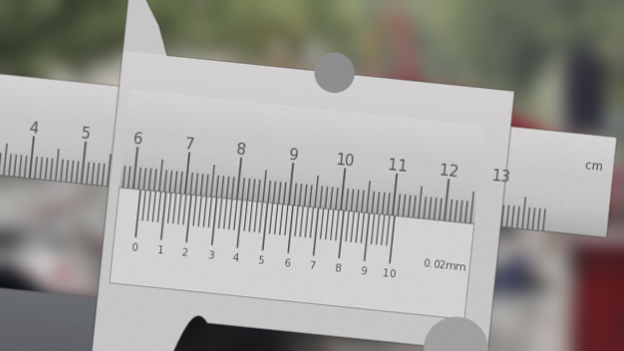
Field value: mm 61.4
